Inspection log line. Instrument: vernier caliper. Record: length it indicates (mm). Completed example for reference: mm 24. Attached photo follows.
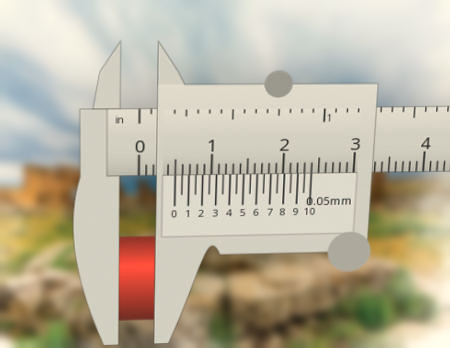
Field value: mm 5.0
